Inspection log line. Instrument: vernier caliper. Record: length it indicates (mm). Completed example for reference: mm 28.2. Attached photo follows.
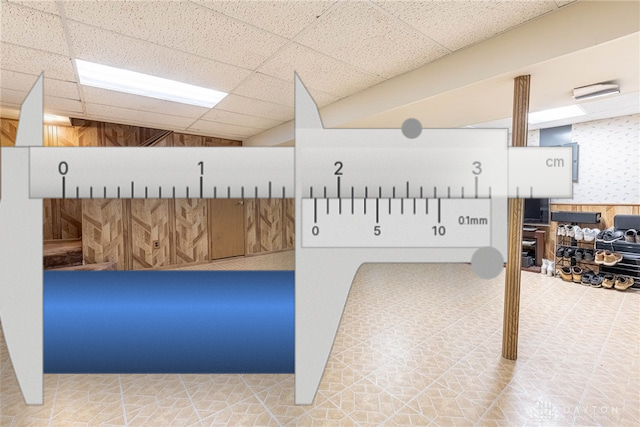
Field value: mm 18.3
